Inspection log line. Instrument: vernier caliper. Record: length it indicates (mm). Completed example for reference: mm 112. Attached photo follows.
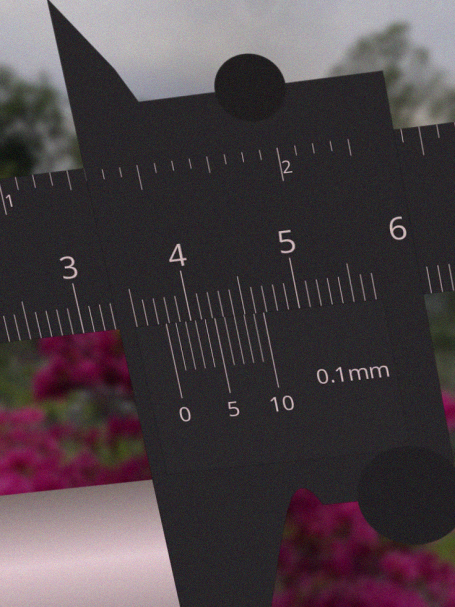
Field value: mm 37.7
